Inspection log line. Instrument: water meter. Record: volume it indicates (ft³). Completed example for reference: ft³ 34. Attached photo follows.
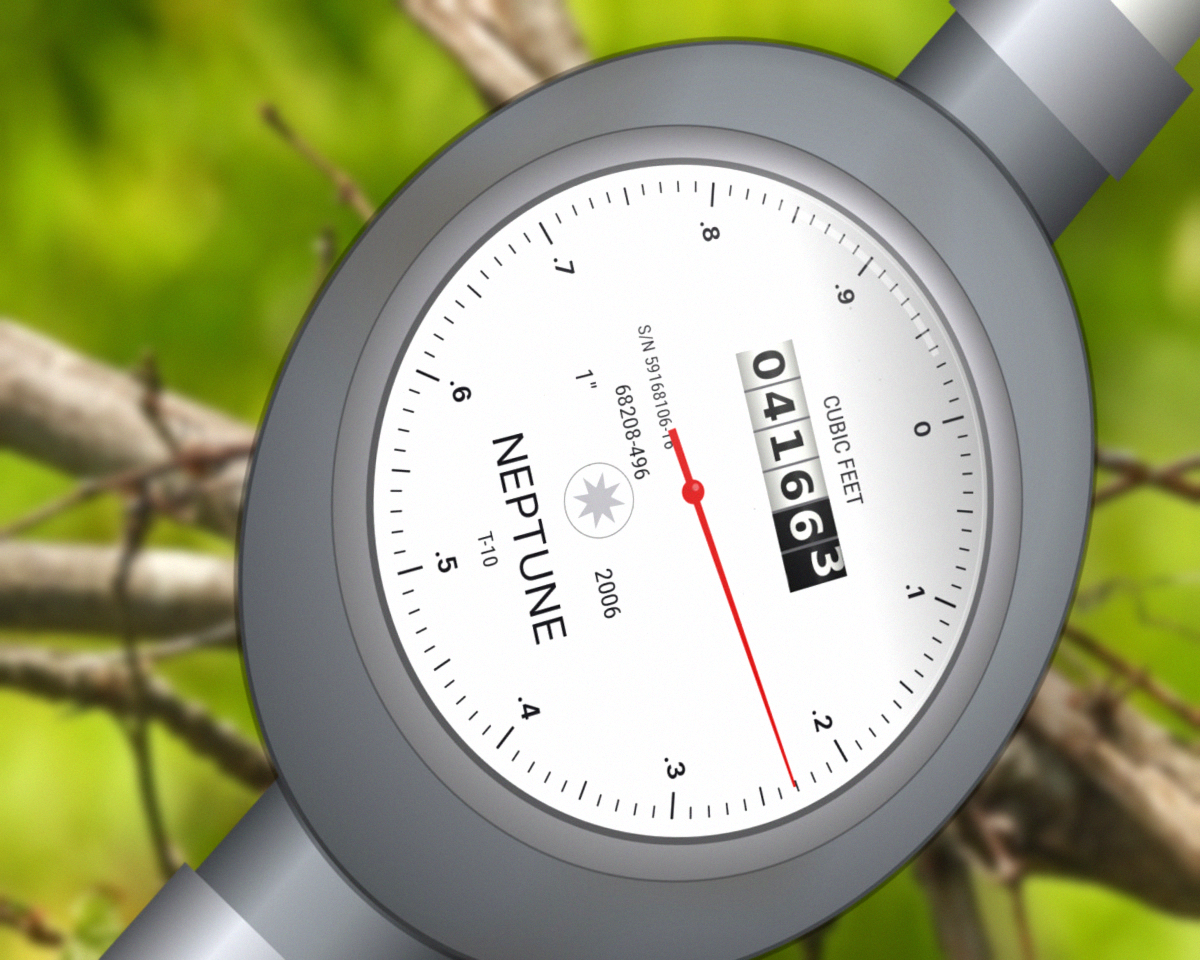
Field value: ft³ 41663.23
